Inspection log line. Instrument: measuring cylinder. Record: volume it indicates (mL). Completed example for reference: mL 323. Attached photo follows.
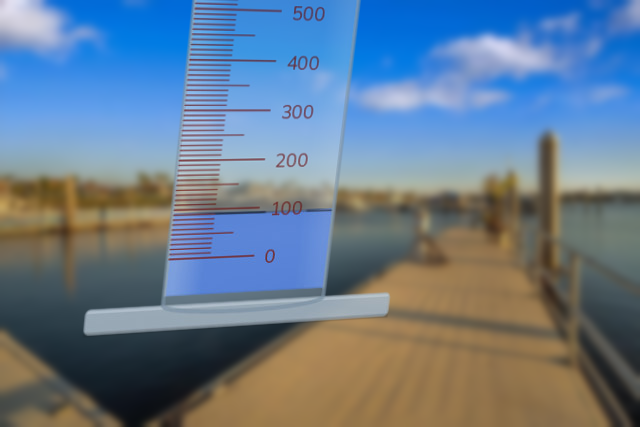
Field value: mL 90
